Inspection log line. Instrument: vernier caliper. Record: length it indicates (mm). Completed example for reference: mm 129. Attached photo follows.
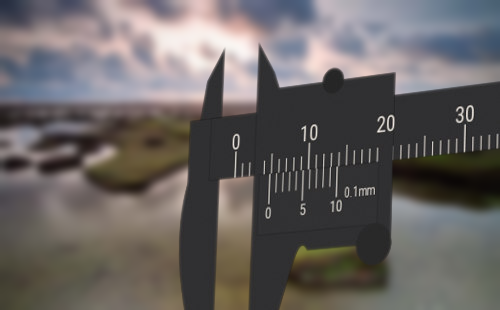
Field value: mm 4.8
